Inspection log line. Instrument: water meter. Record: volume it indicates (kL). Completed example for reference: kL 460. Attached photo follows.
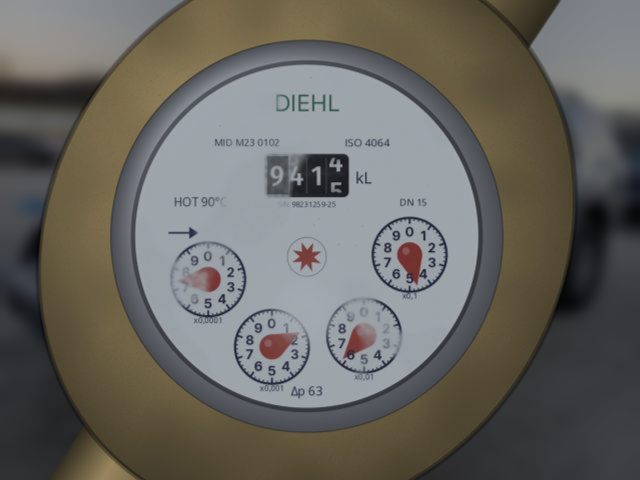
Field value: kL 9414.4617
